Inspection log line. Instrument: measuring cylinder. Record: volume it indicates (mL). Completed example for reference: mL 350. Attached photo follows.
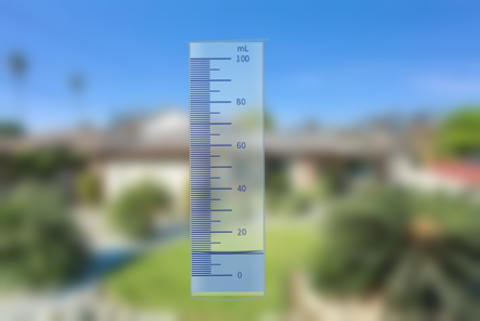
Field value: mL 10
